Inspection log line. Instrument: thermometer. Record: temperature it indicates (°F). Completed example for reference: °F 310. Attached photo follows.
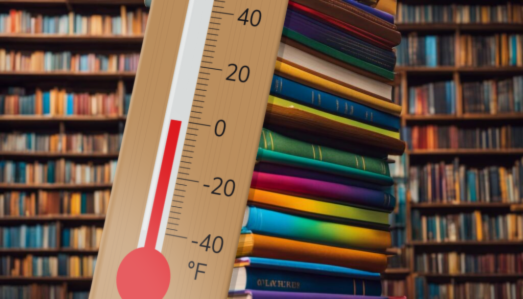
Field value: °F 0
